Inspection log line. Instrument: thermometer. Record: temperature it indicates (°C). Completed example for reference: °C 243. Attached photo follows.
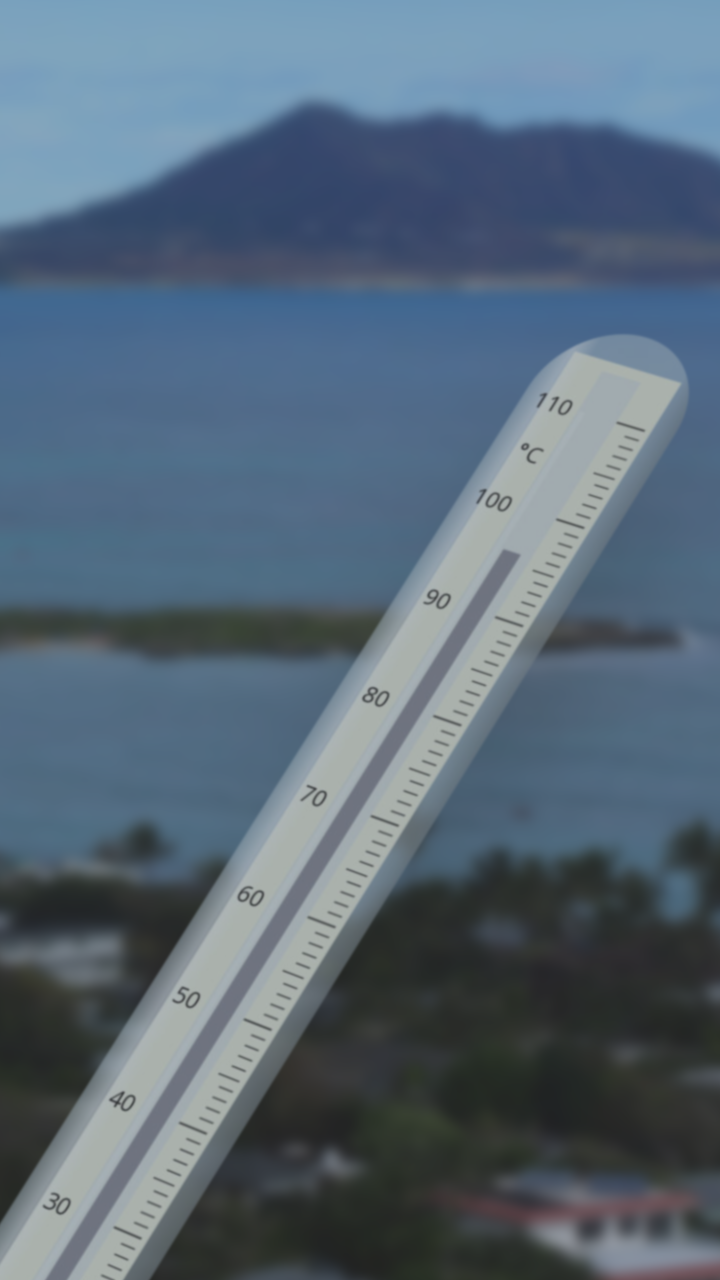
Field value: °C 96
